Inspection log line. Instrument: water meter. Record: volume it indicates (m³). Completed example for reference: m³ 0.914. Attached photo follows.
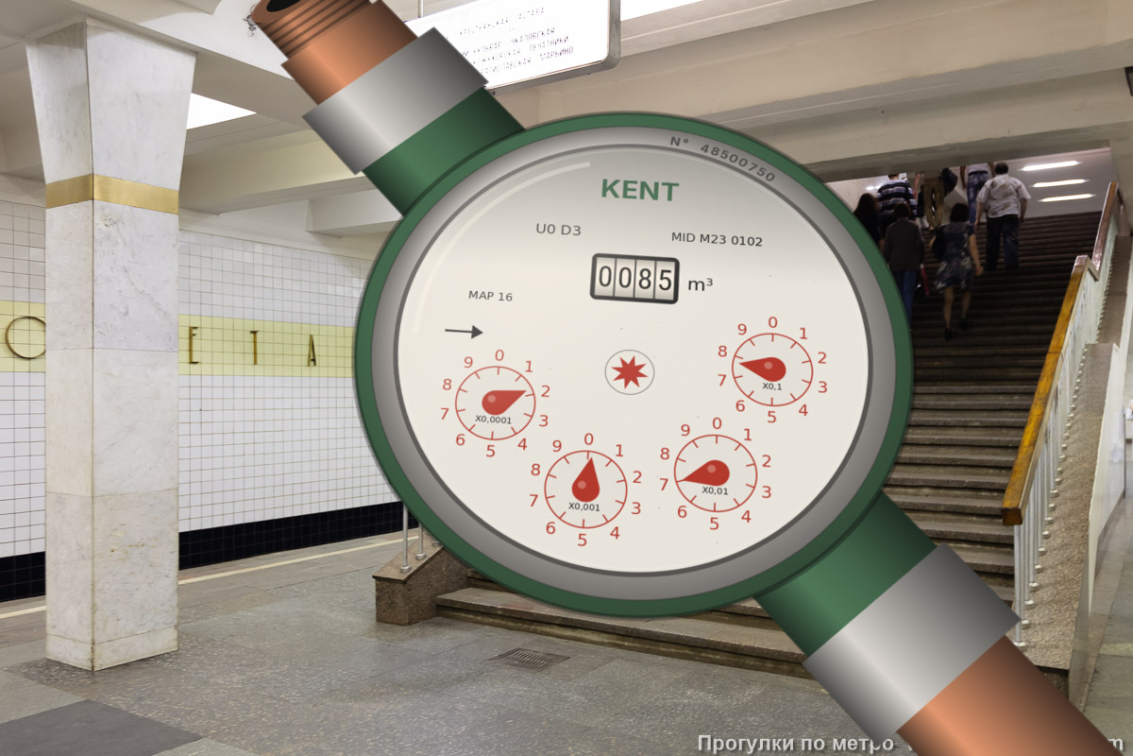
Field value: m³ 85.7701
